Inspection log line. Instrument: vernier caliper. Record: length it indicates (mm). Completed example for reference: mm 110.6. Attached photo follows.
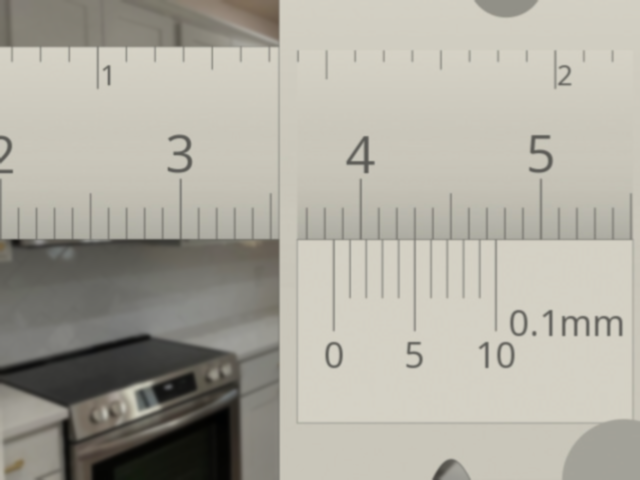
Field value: mm 38.5
